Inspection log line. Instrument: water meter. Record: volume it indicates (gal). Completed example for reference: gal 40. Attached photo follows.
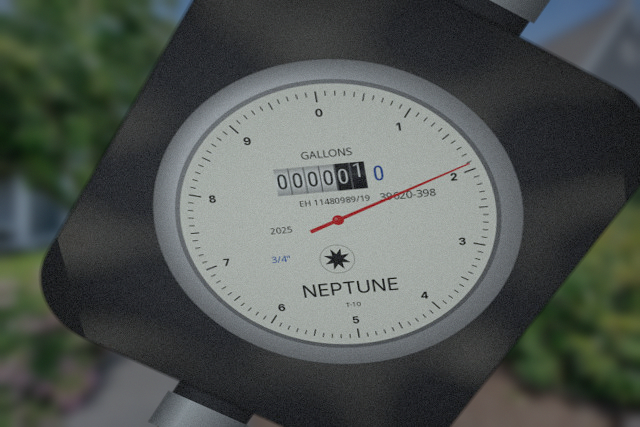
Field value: gal 11.9
